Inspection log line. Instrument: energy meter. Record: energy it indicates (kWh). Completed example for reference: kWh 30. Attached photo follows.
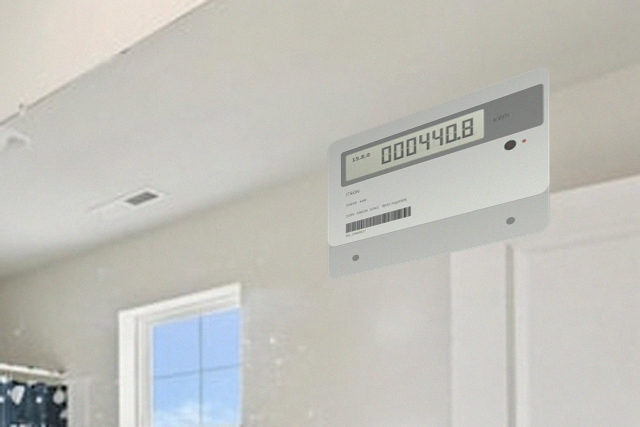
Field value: kWh 440.8
